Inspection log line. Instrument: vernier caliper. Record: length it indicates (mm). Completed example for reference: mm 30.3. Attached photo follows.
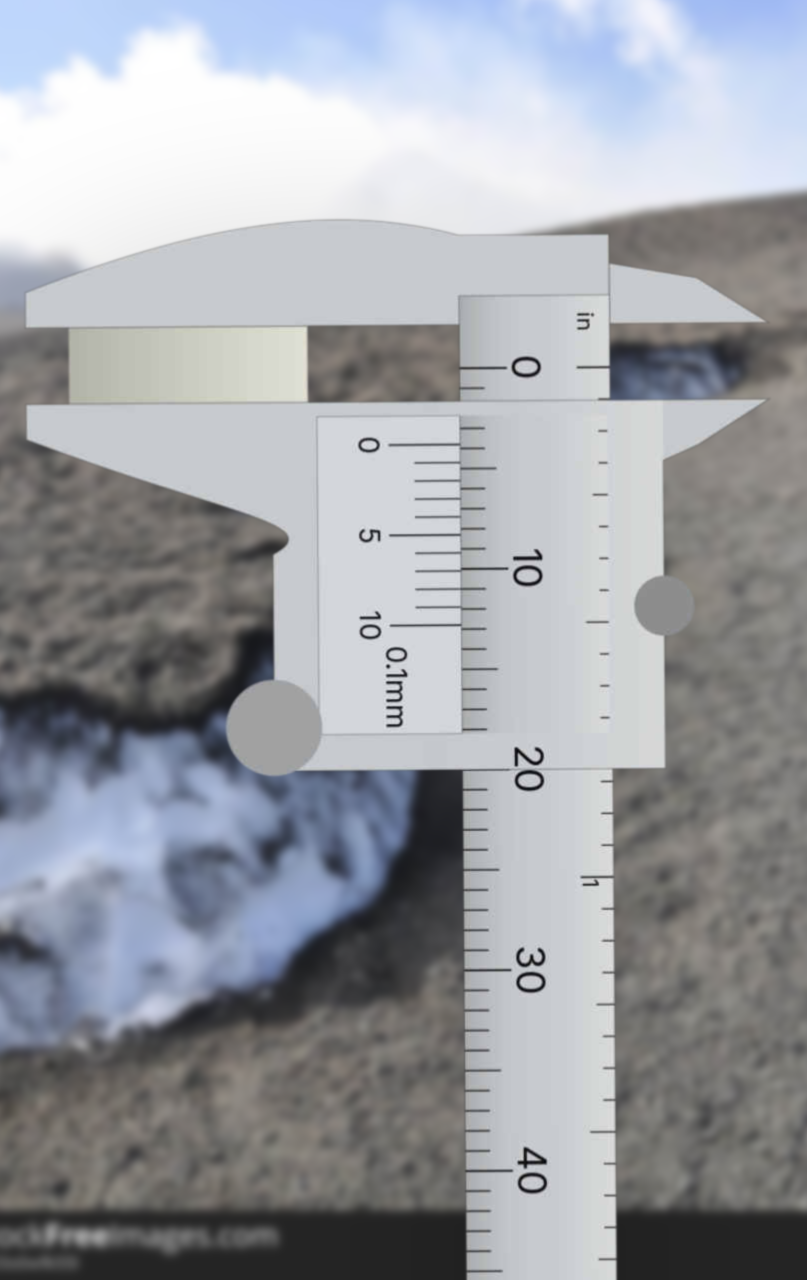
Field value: mm 3.8
